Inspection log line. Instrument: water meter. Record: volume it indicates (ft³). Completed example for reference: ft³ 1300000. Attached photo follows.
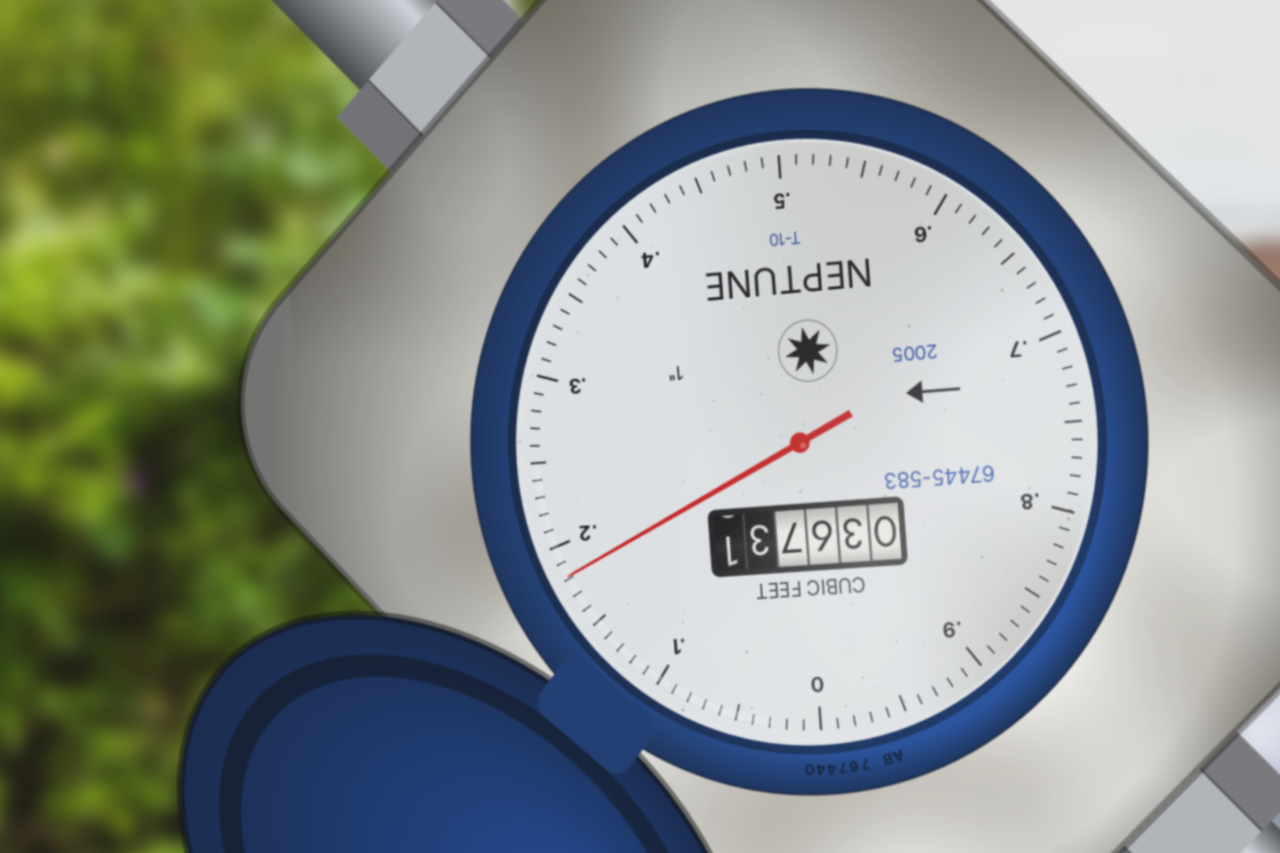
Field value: ft³ 36731.18
